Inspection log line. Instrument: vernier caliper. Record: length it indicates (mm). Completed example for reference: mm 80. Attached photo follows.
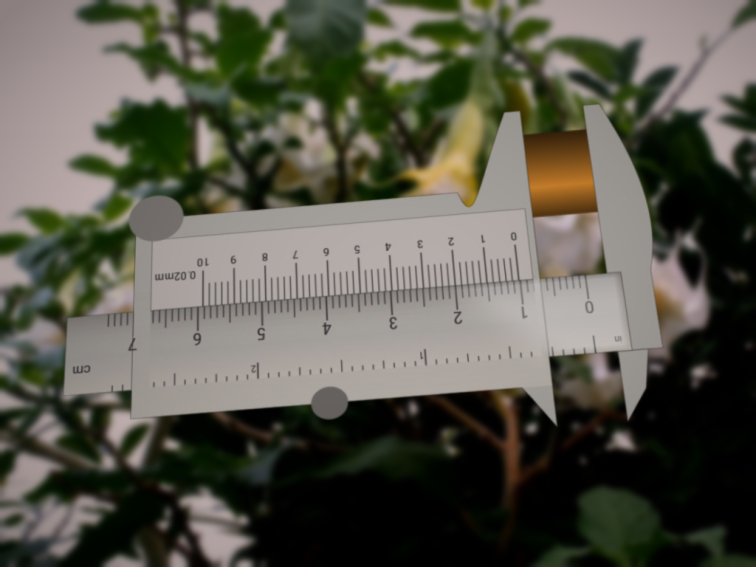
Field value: mm 10.2
